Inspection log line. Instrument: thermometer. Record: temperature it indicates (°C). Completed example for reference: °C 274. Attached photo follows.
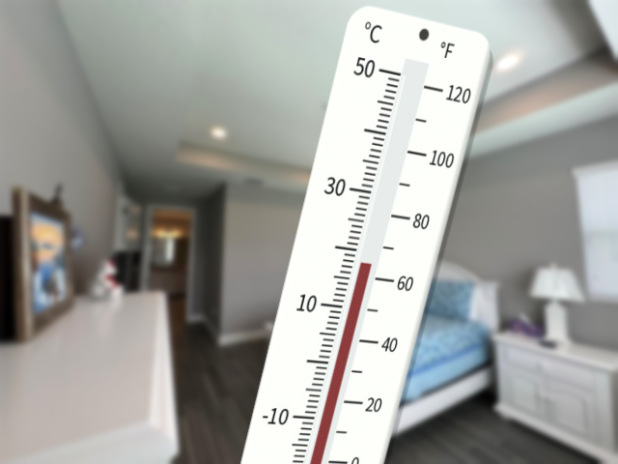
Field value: °C 18
